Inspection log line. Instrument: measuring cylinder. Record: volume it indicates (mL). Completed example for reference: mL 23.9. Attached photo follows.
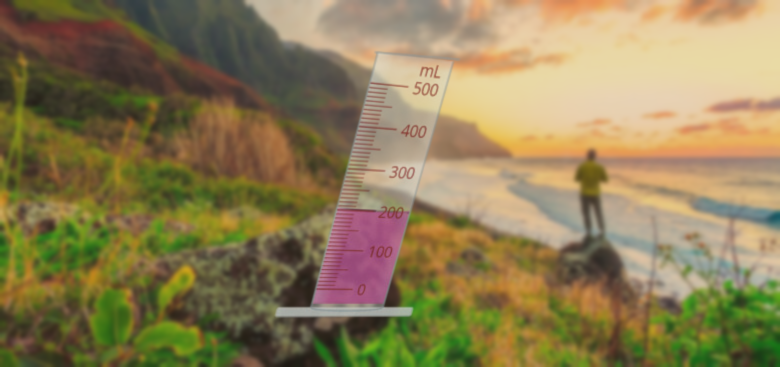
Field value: mL 200
